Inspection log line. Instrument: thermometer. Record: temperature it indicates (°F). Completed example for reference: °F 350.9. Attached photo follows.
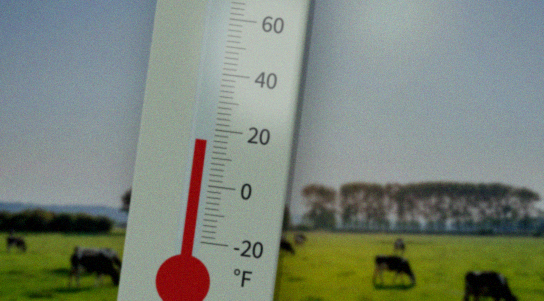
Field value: °F 16
